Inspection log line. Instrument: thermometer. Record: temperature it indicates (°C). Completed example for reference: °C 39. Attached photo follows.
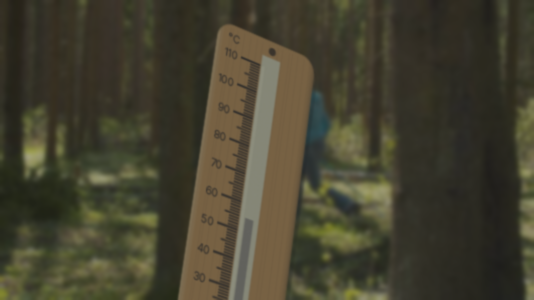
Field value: °C 55
